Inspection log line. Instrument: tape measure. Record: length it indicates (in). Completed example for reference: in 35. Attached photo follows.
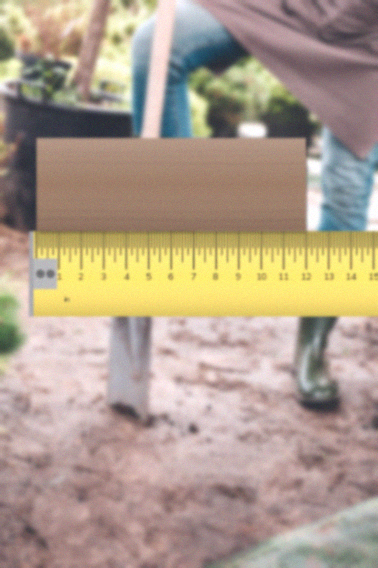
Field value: in 12
